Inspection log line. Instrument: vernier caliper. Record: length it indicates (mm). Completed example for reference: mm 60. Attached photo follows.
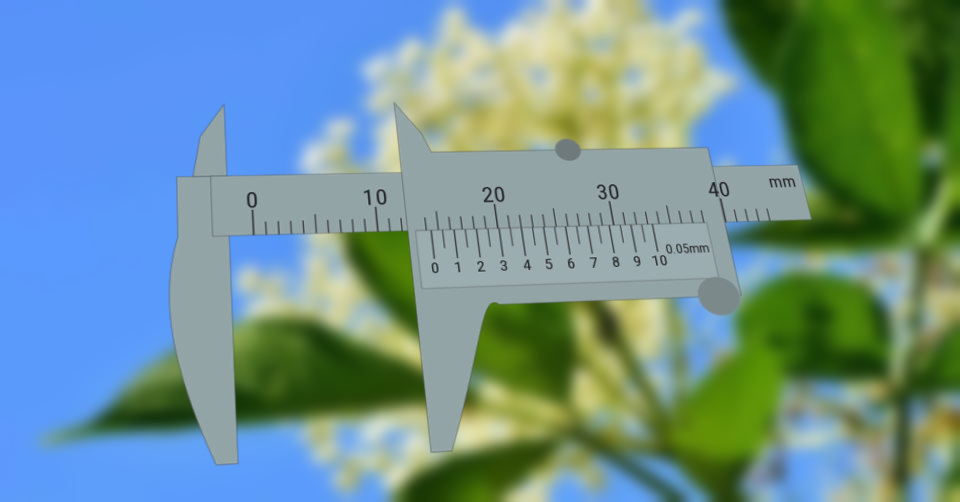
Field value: mm 14.4
